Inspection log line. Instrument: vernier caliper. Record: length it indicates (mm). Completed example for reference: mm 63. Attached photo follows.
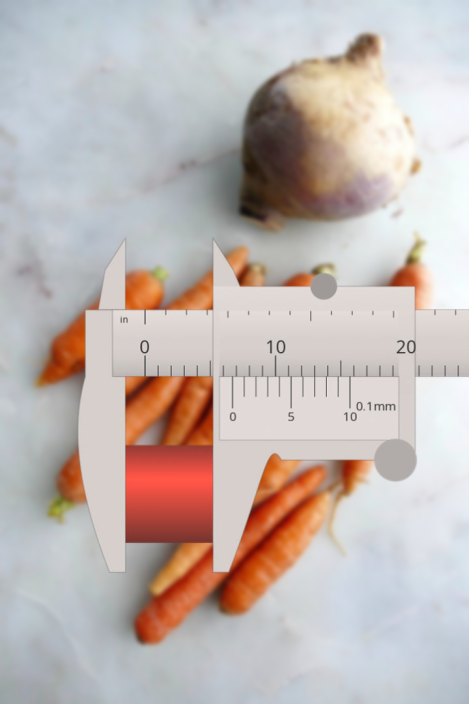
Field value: mm 6.7
